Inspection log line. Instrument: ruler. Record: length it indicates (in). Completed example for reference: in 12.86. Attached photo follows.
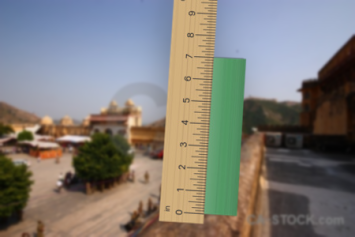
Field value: in 7
